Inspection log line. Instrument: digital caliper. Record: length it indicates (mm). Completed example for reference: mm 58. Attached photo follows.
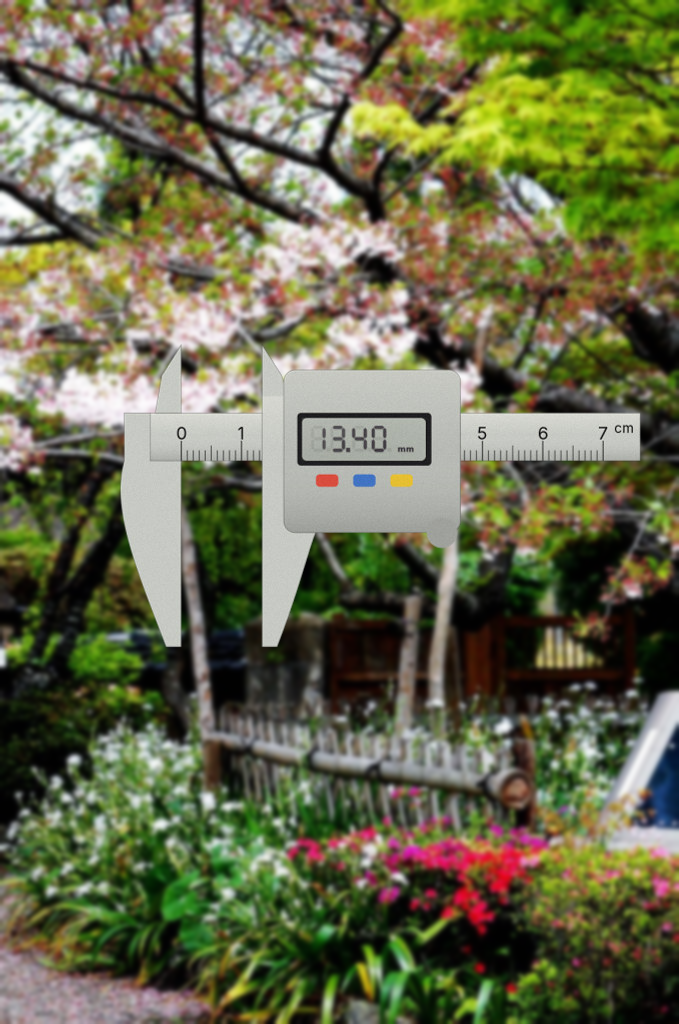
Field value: mm 13.40
